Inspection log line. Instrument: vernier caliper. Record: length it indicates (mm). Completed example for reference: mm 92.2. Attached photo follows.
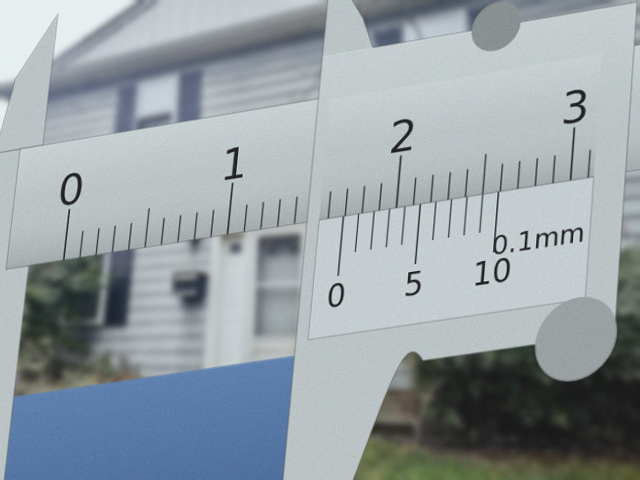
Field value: mm 16.9
